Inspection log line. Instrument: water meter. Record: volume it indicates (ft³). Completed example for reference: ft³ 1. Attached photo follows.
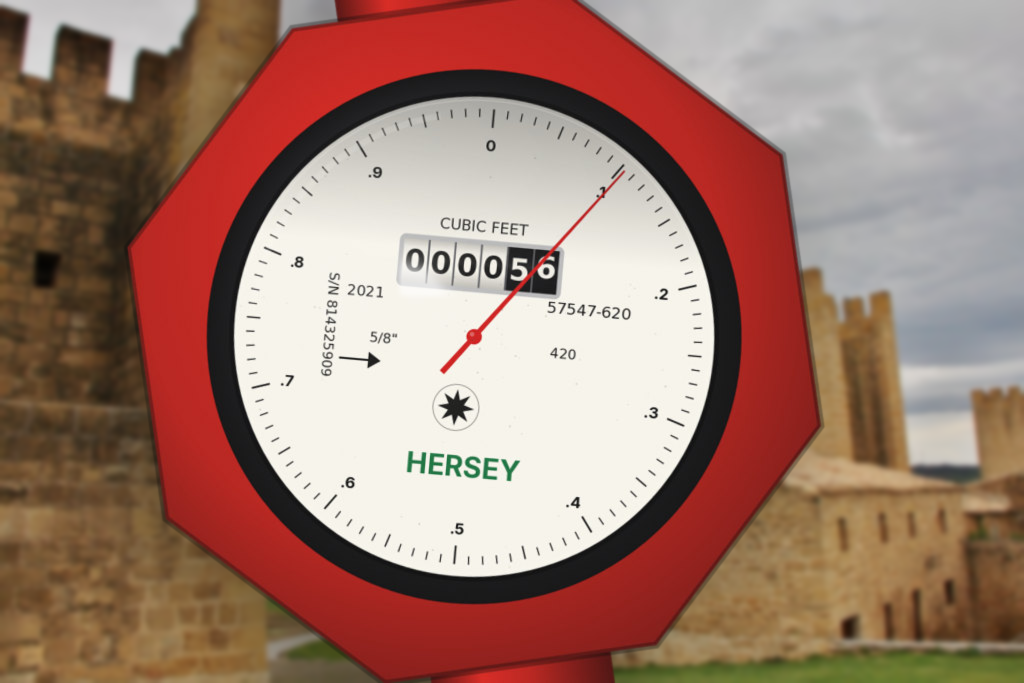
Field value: ft³ 56.10
